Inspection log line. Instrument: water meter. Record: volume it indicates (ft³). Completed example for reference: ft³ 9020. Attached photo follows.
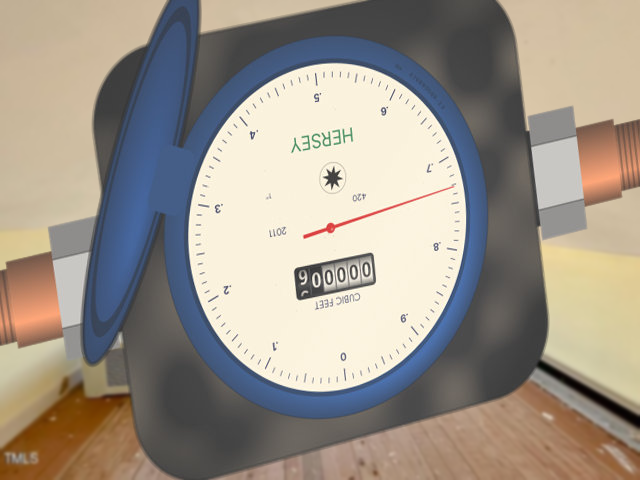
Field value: ft³ 5.73
